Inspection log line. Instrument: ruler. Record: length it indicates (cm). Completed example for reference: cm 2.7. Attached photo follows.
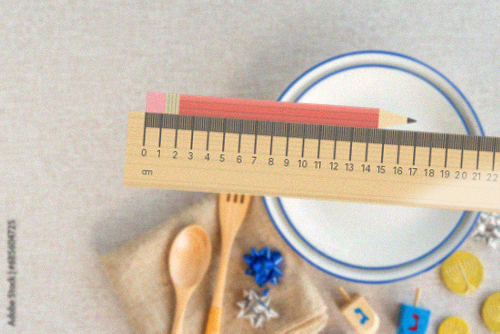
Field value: cm 17
